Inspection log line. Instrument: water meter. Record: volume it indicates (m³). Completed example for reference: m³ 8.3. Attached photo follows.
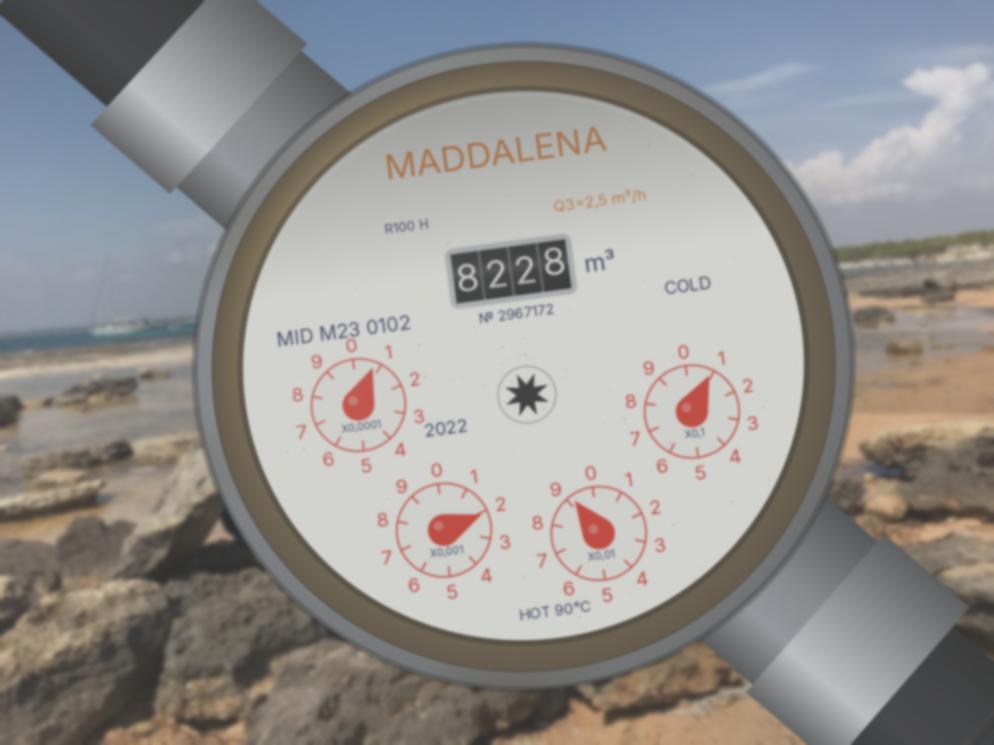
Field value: m³ 8228.0920
